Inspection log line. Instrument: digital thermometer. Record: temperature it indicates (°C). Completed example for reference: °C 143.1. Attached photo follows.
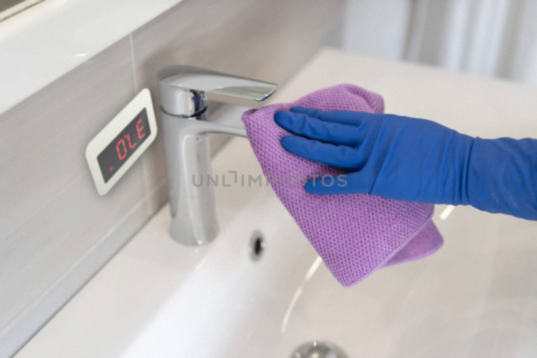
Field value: °C 37.0
